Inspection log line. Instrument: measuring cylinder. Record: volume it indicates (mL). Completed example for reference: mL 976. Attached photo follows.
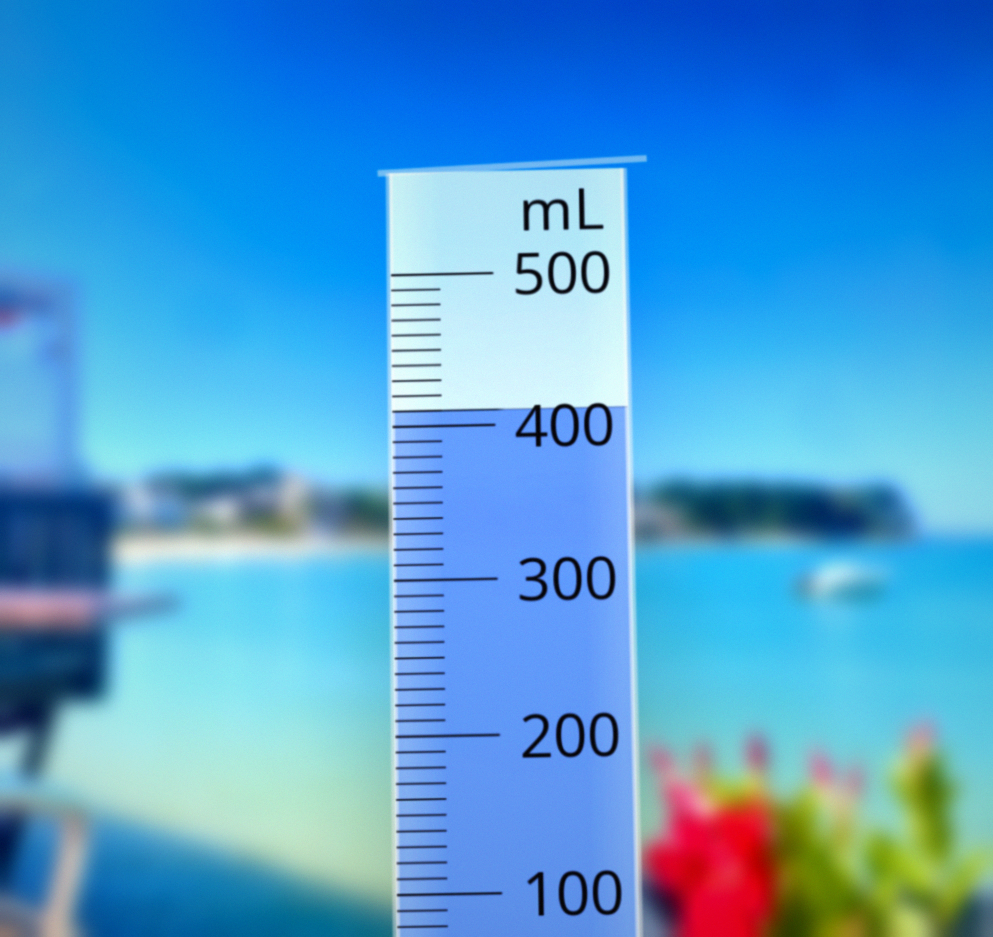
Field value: mL 410
